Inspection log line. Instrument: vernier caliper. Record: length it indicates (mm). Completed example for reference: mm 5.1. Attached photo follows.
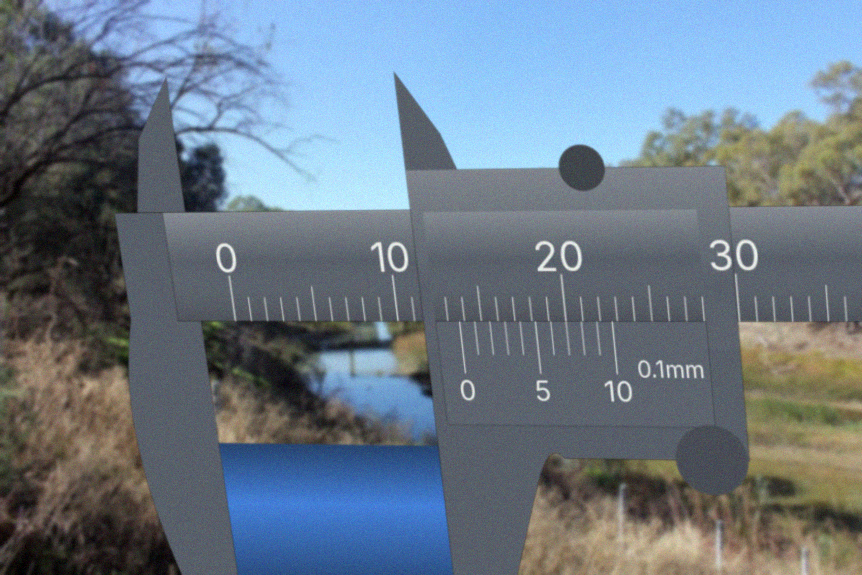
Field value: mm 13.7
